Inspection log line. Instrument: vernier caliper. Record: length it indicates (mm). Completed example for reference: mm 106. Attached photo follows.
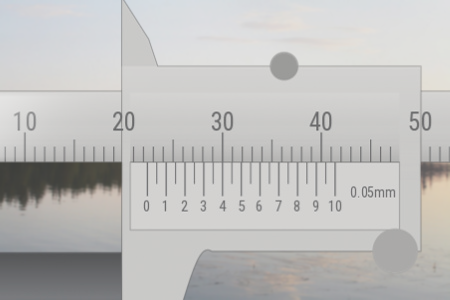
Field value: mm 22.4
